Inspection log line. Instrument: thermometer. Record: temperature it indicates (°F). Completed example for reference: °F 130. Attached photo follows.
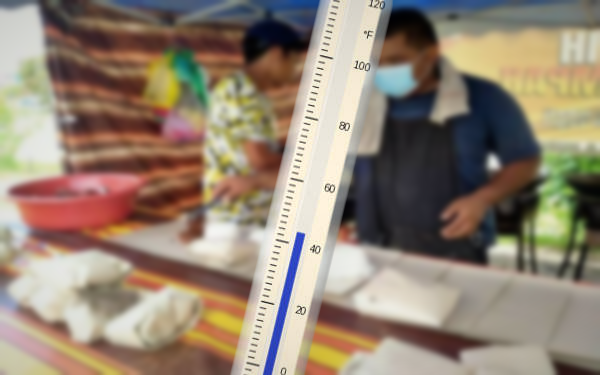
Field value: °F 44
